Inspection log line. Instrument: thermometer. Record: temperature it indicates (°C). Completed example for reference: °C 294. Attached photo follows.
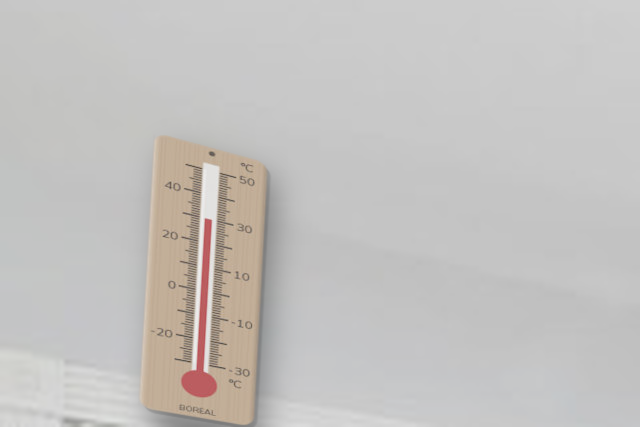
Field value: °C 30
